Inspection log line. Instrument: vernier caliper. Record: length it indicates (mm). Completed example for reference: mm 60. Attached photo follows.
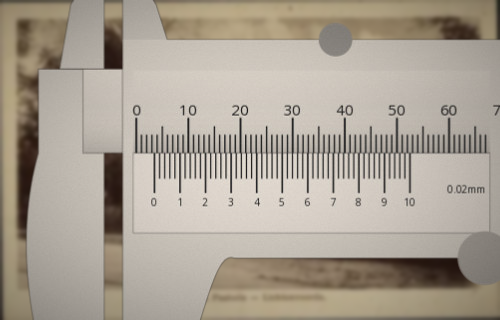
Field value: mm 3.5
